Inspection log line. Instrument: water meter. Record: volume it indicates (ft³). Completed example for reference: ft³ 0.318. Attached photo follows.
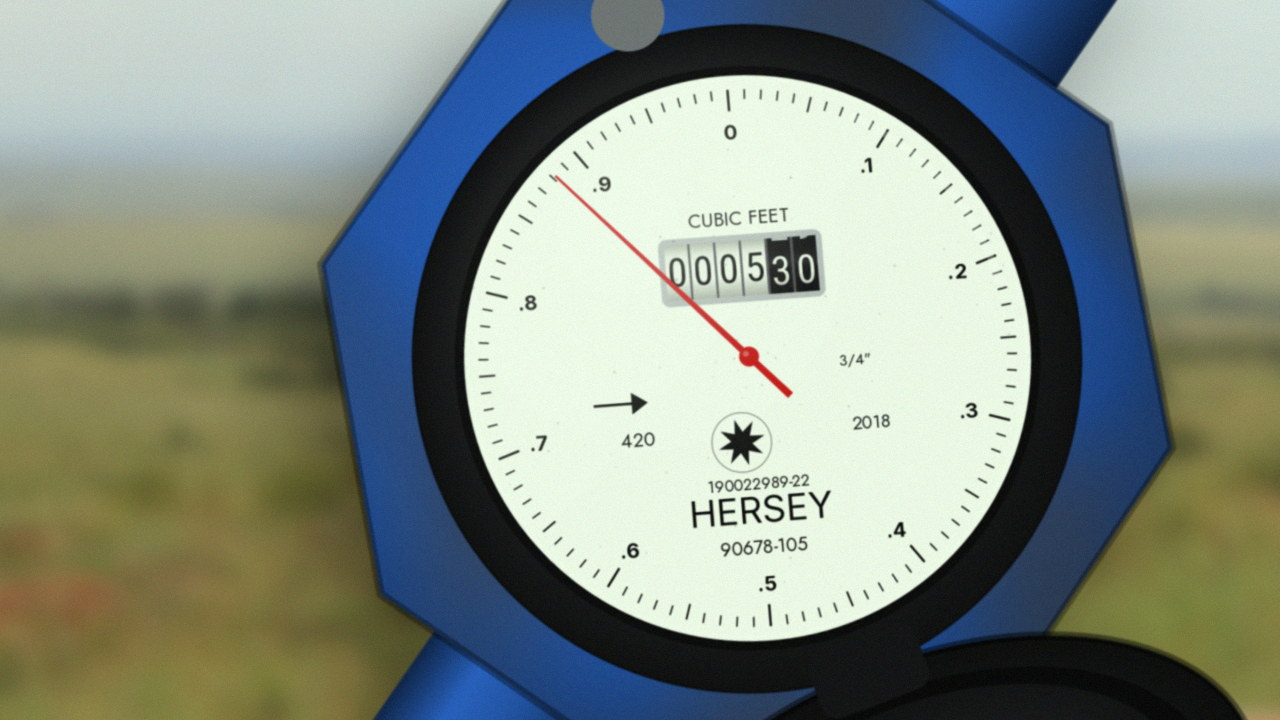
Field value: ft³ 529.88
